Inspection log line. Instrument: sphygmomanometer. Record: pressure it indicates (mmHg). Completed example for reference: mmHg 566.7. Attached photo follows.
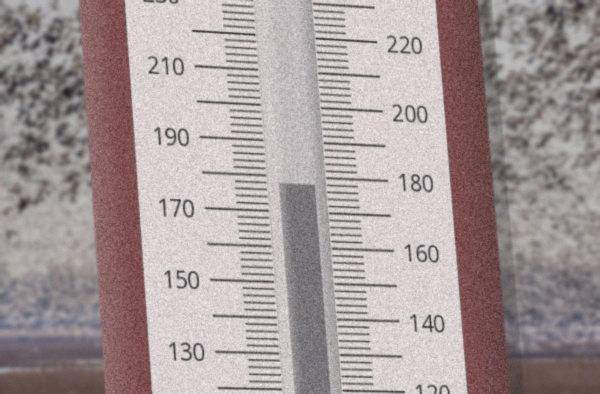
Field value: mmHg 178
